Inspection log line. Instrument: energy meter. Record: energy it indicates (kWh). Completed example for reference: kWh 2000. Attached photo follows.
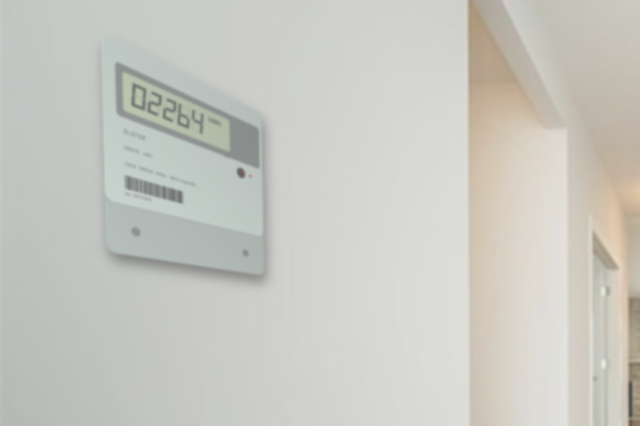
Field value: kWh 2264
